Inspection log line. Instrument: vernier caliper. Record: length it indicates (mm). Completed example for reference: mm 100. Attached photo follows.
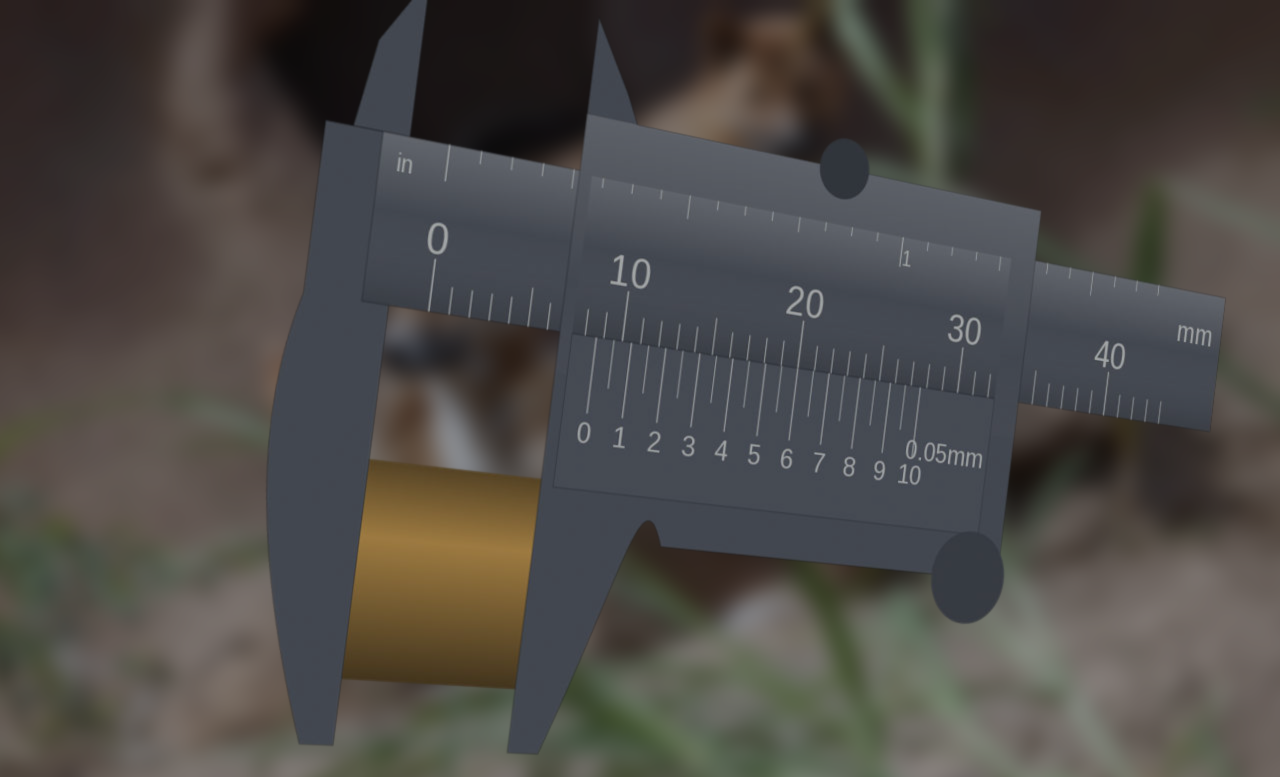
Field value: mm 8.6
